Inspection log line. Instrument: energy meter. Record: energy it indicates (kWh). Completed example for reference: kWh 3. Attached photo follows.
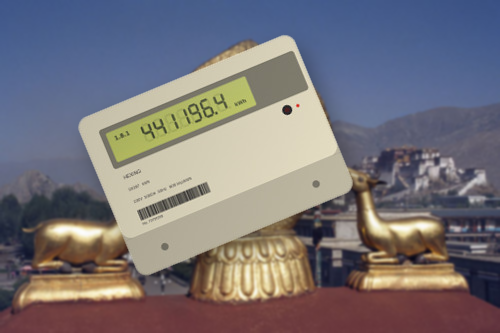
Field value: kWh 441196.4
